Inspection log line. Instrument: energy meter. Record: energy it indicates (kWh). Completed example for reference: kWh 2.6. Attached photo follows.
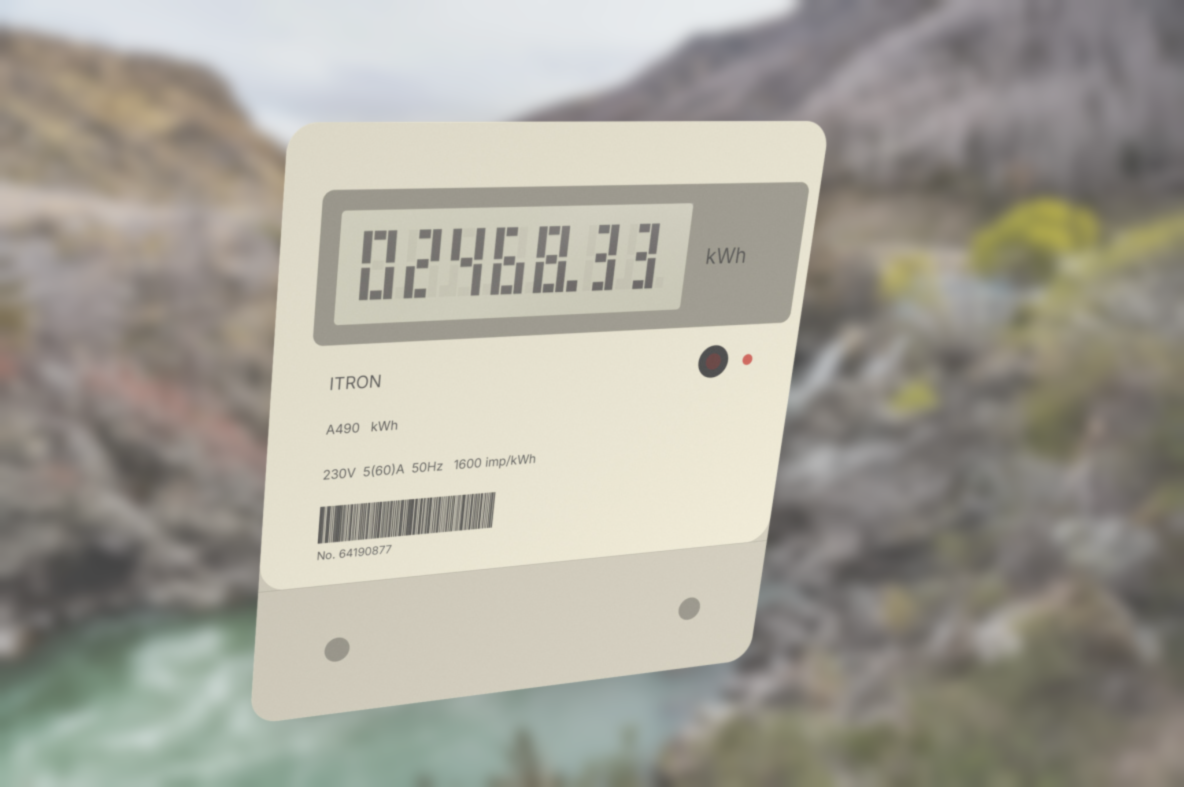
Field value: kWh 2468.33
